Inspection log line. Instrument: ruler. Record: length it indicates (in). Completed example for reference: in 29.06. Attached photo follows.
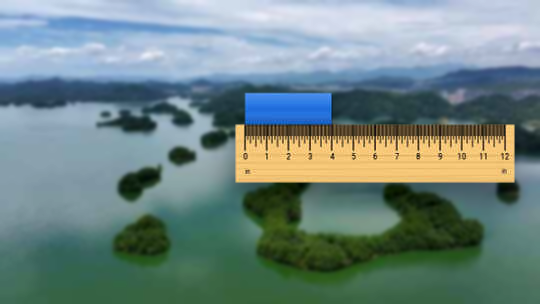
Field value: in 4
